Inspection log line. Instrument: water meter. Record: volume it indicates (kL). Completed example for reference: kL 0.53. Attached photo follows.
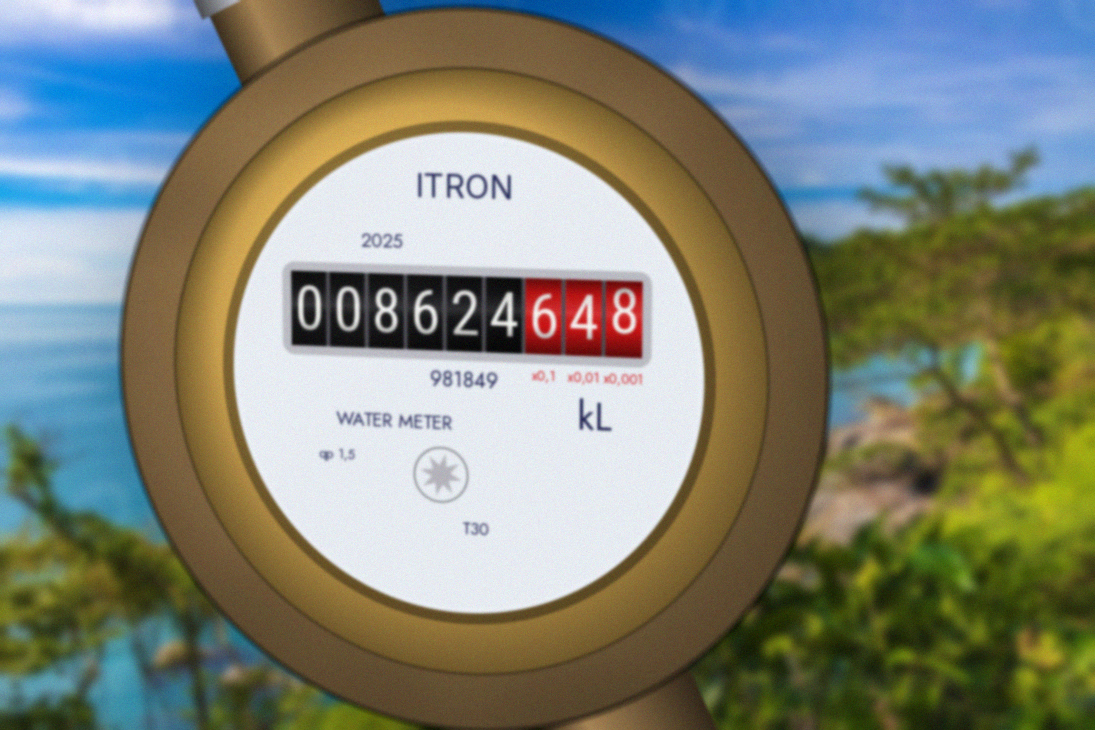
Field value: kL 8624.648
